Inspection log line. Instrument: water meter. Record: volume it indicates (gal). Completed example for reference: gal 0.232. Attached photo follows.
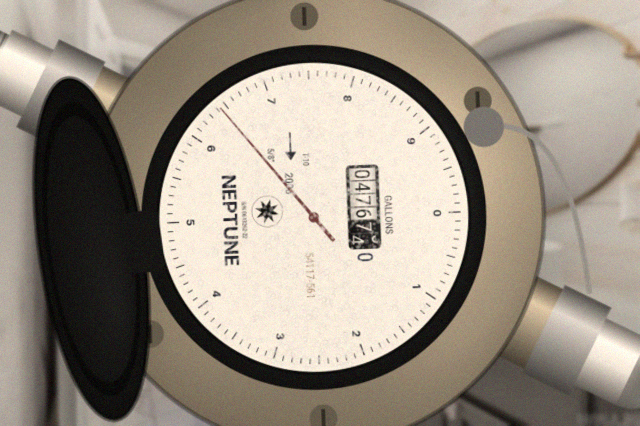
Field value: gal 476736.4
